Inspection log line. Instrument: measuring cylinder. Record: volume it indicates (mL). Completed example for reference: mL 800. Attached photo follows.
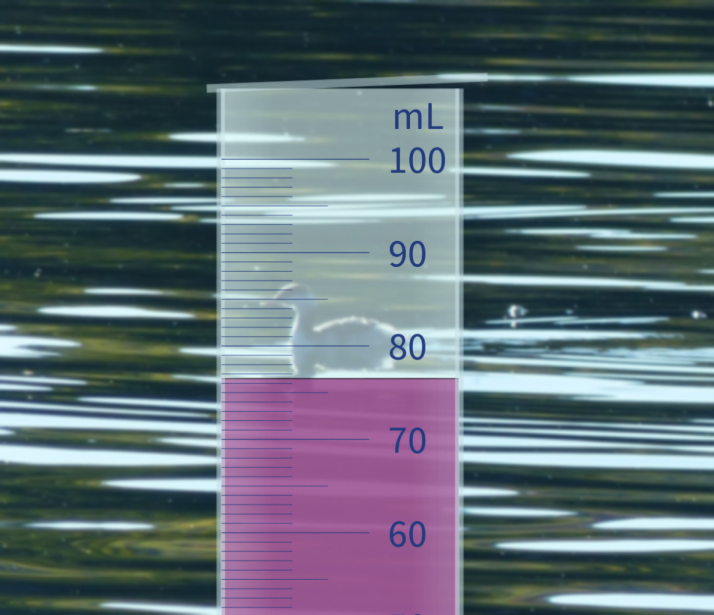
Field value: mL 76.5
